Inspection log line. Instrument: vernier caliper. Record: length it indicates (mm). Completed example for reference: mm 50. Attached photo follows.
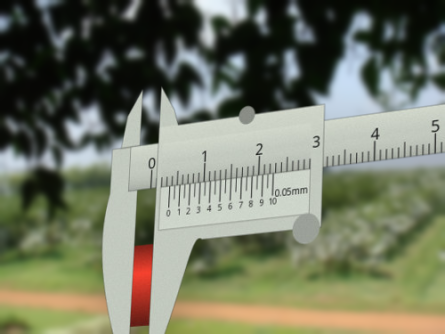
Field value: mm 3.6
